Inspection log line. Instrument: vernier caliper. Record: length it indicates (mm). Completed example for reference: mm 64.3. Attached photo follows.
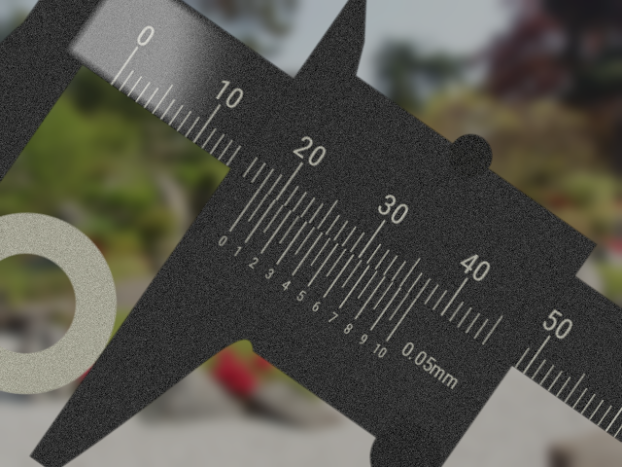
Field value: mm 18.0
